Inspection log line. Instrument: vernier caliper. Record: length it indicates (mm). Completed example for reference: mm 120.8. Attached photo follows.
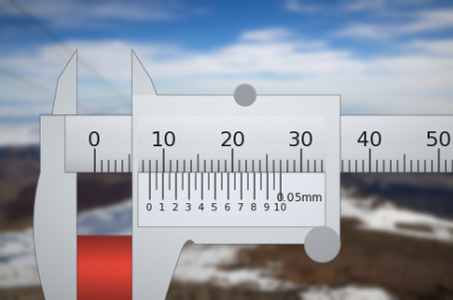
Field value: mm 8.0
